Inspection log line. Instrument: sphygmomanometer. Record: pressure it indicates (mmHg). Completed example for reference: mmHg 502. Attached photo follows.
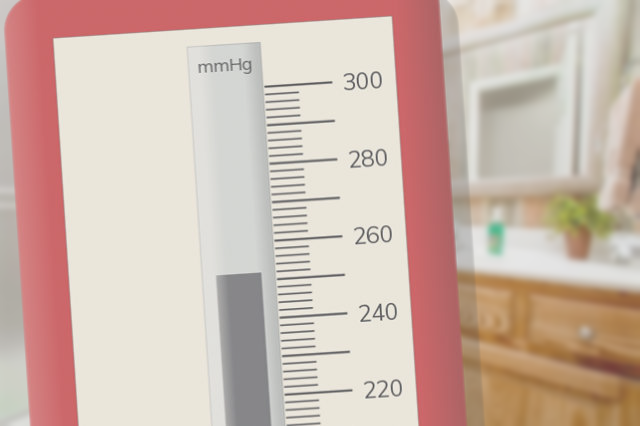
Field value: mmHg 252
